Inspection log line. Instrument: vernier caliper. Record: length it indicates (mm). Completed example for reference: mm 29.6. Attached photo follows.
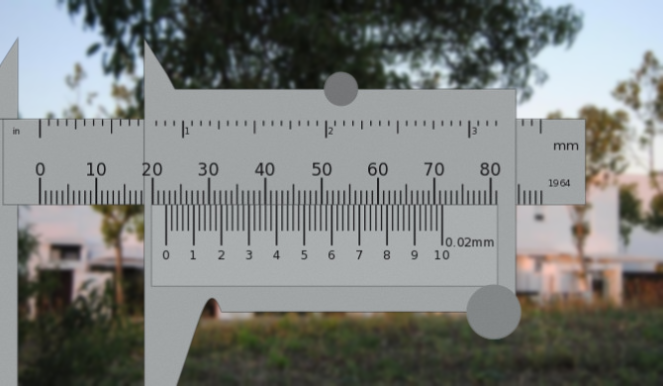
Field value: mm 22.4
